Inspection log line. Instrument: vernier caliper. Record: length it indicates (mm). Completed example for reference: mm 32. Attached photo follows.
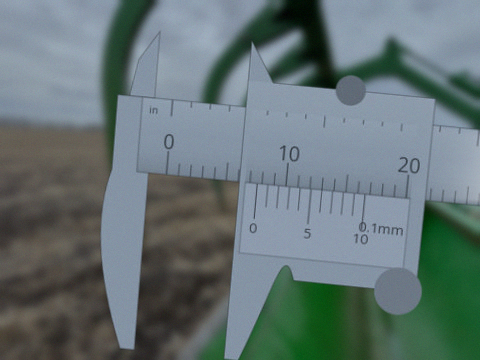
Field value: mm 7.6
